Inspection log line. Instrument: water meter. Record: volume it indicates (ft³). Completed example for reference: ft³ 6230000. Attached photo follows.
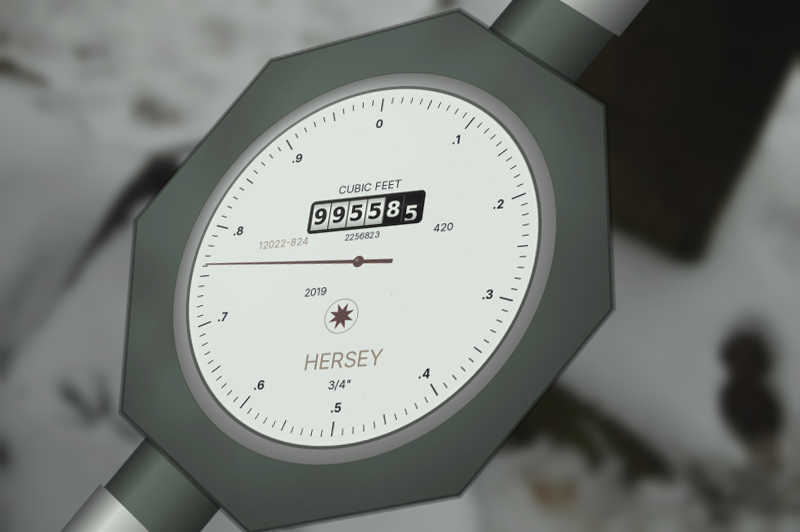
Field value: ft³ 995584.76
